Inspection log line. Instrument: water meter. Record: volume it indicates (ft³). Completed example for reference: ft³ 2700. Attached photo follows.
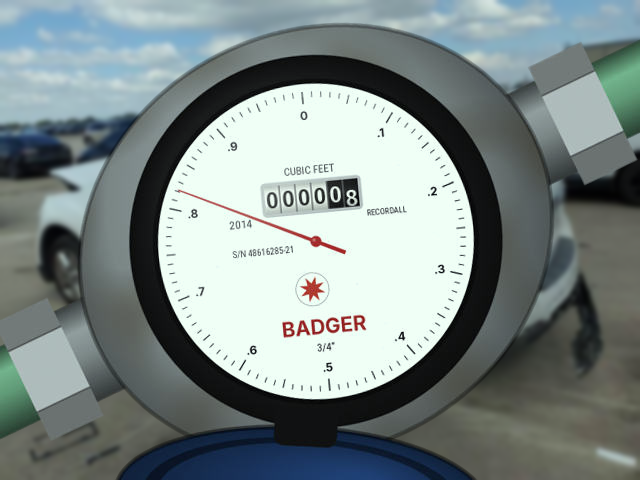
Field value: ft³ 7.82
